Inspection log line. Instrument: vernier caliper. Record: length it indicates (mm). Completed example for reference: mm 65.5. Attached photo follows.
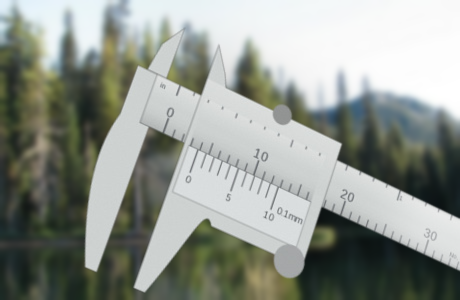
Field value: mm 3.8
